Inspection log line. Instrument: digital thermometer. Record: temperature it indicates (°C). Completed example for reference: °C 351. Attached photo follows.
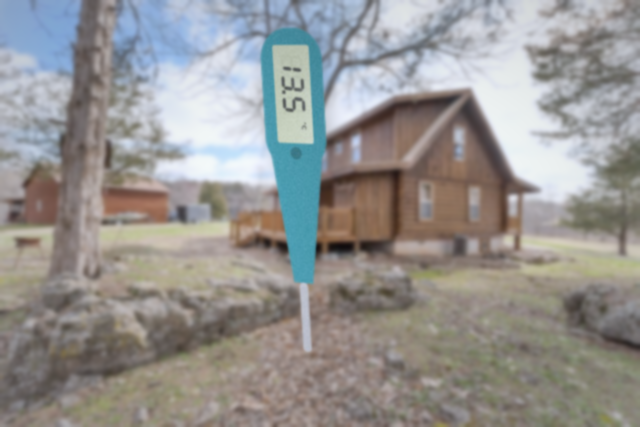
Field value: °C 13.5
